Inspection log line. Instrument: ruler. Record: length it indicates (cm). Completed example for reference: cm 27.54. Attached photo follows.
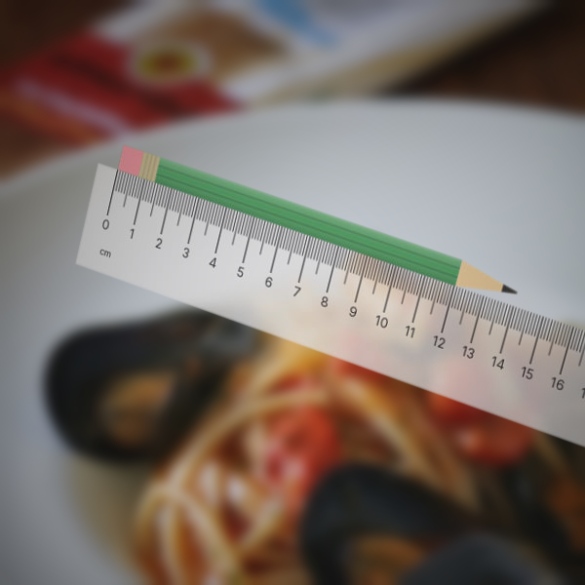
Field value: cm 14
